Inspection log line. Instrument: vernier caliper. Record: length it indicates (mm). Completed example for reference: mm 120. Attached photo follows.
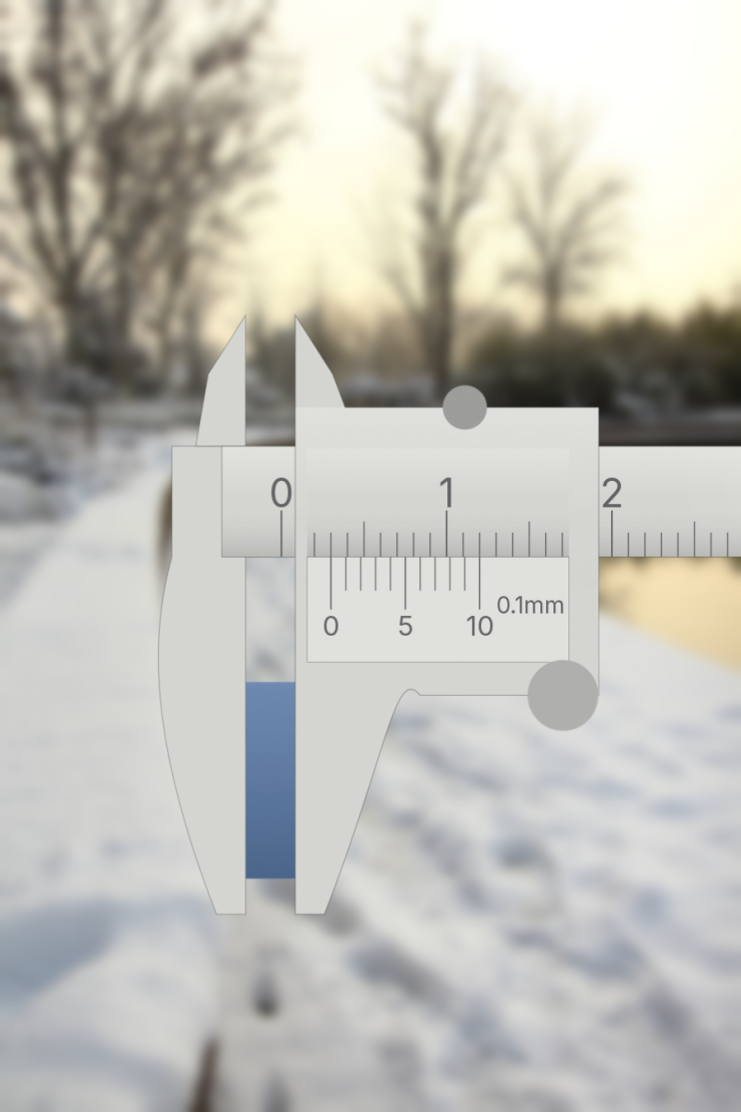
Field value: mm 3.0
